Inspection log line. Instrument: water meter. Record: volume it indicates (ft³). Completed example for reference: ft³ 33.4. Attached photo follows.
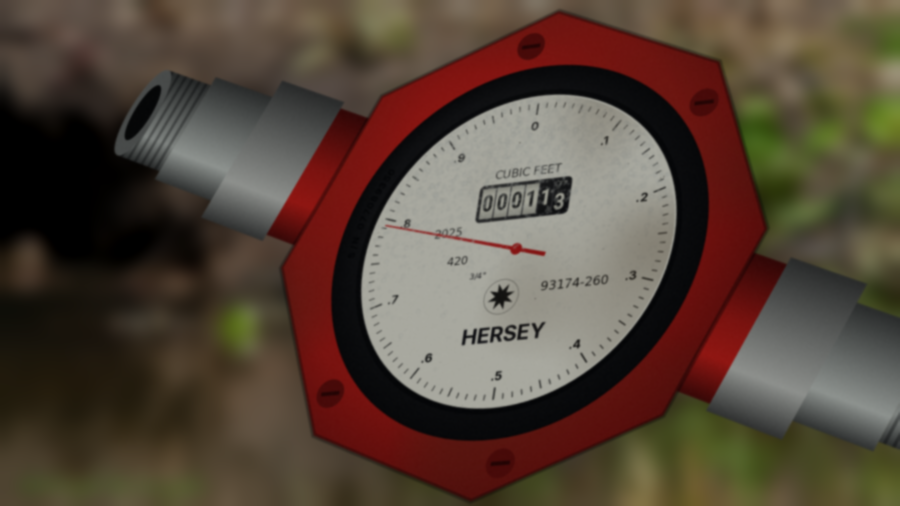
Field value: ft³ 112.79
